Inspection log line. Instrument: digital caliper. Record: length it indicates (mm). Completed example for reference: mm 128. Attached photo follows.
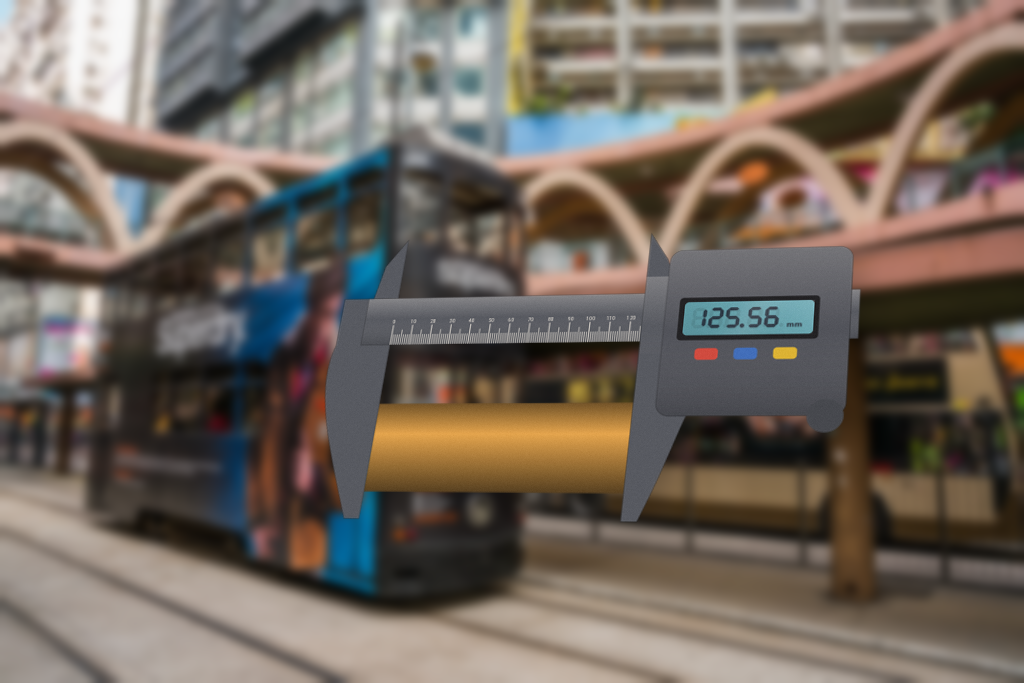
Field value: mm 125.56
